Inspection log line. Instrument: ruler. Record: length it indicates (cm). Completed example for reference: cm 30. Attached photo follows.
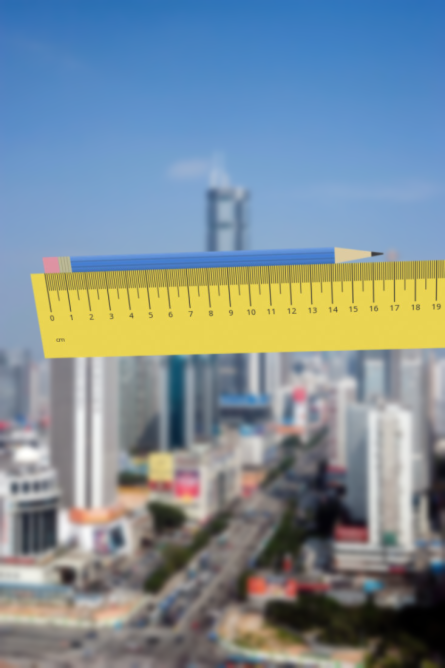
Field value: cm 16.5
